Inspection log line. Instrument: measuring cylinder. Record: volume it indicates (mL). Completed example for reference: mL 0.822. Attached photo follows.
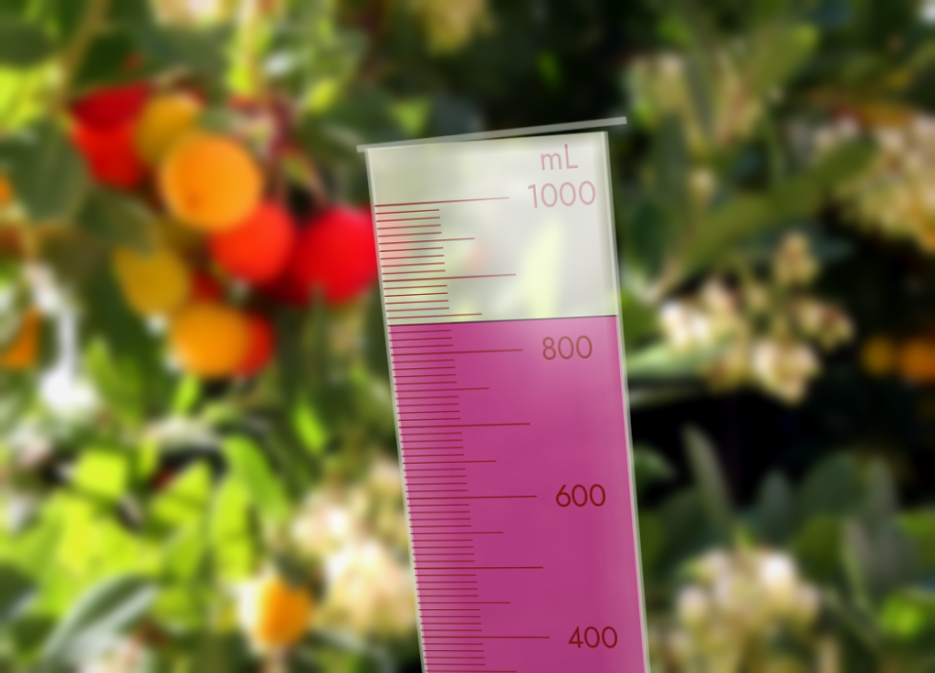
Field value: mL 840
